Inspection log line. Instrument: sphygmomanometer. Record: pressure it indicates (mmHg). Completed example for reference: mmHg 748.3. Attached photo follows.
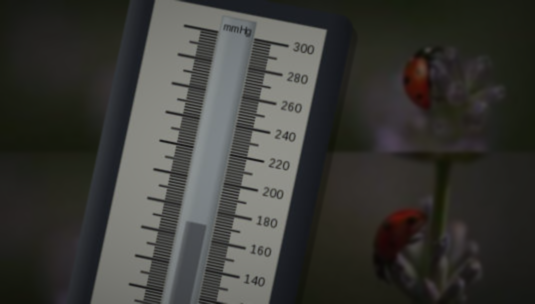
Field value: mmHg 170
